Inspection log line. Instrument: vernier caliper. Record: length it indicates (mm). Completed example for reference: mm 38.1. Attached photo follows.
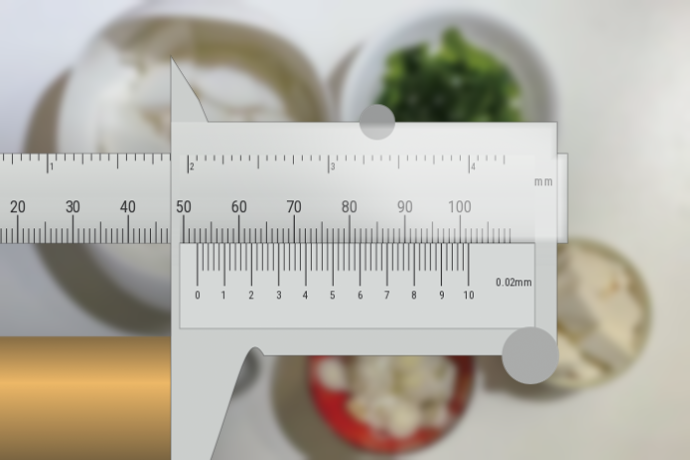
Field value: mm 52.5
